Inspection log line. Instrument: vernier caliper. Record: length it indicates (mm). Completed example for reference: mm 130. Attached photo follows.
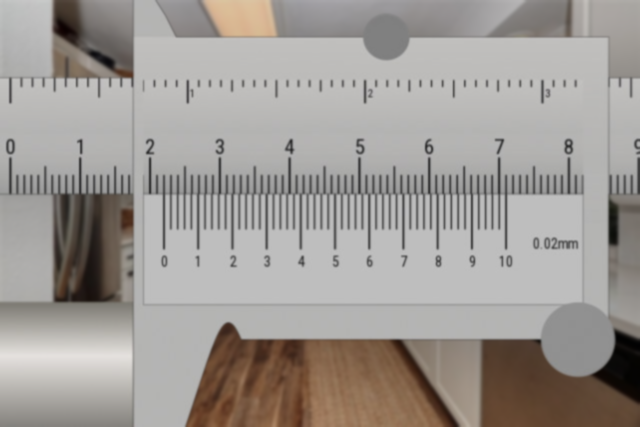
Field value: mm 22.0
